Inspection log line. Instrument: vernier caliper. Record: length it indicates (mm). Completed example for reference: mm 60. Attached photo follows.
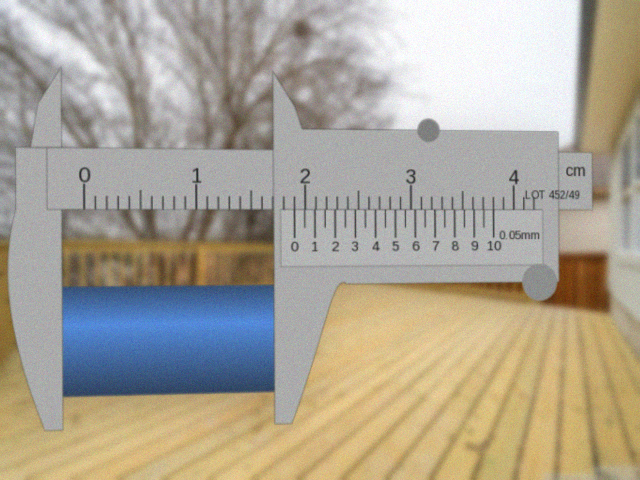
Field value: mm 19.0
